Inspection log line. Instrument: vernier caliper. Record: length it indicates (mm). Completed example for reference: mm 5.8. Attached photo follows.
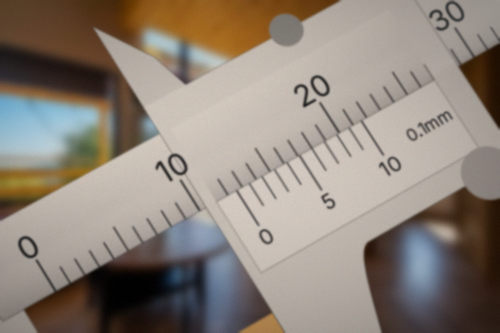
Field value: mm 12.6
